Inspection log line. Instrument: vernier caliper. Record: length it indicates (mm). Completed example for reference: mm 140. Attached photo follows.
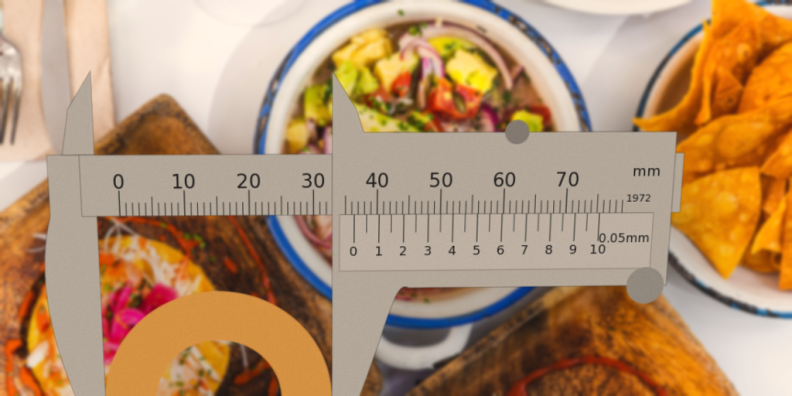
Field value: mm 36.4
